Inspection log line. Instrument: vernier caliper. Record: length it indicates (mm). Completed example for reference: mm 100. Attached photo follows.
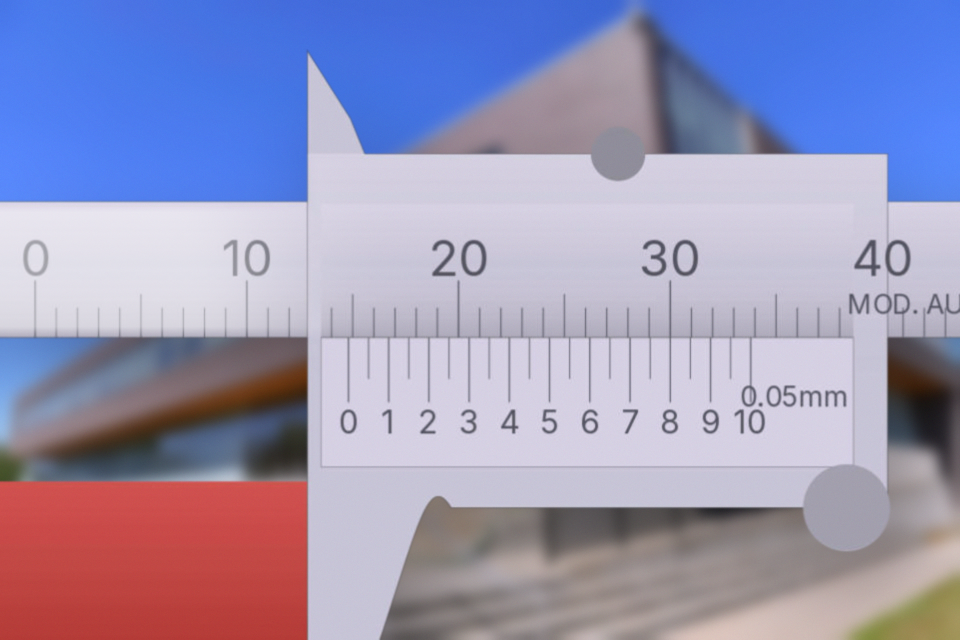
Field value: mm 14.8
